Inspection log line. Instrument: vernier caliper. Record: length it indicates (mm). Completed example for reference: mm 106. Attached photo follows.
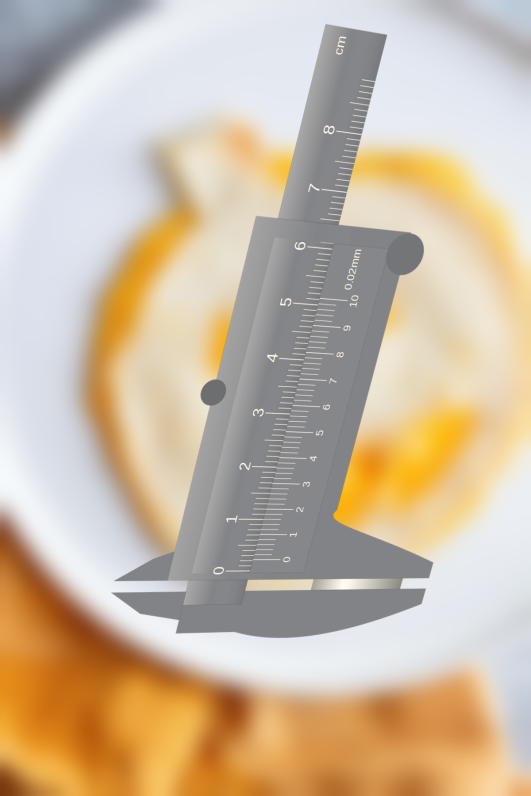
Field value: mm 2.2
